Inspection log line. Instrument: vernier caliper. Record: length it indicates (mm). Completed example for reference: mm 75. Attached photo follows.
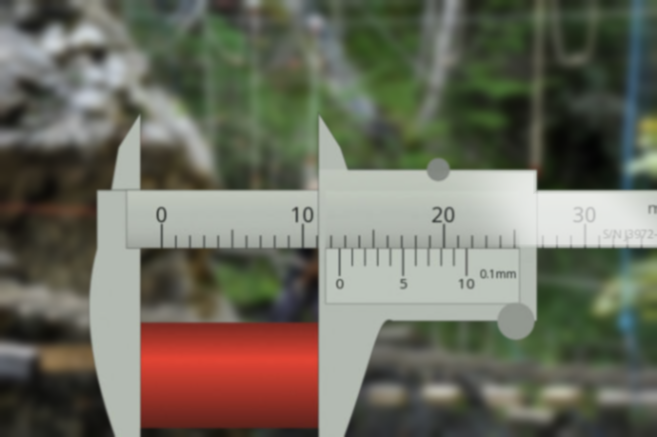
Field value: mm 12.6
